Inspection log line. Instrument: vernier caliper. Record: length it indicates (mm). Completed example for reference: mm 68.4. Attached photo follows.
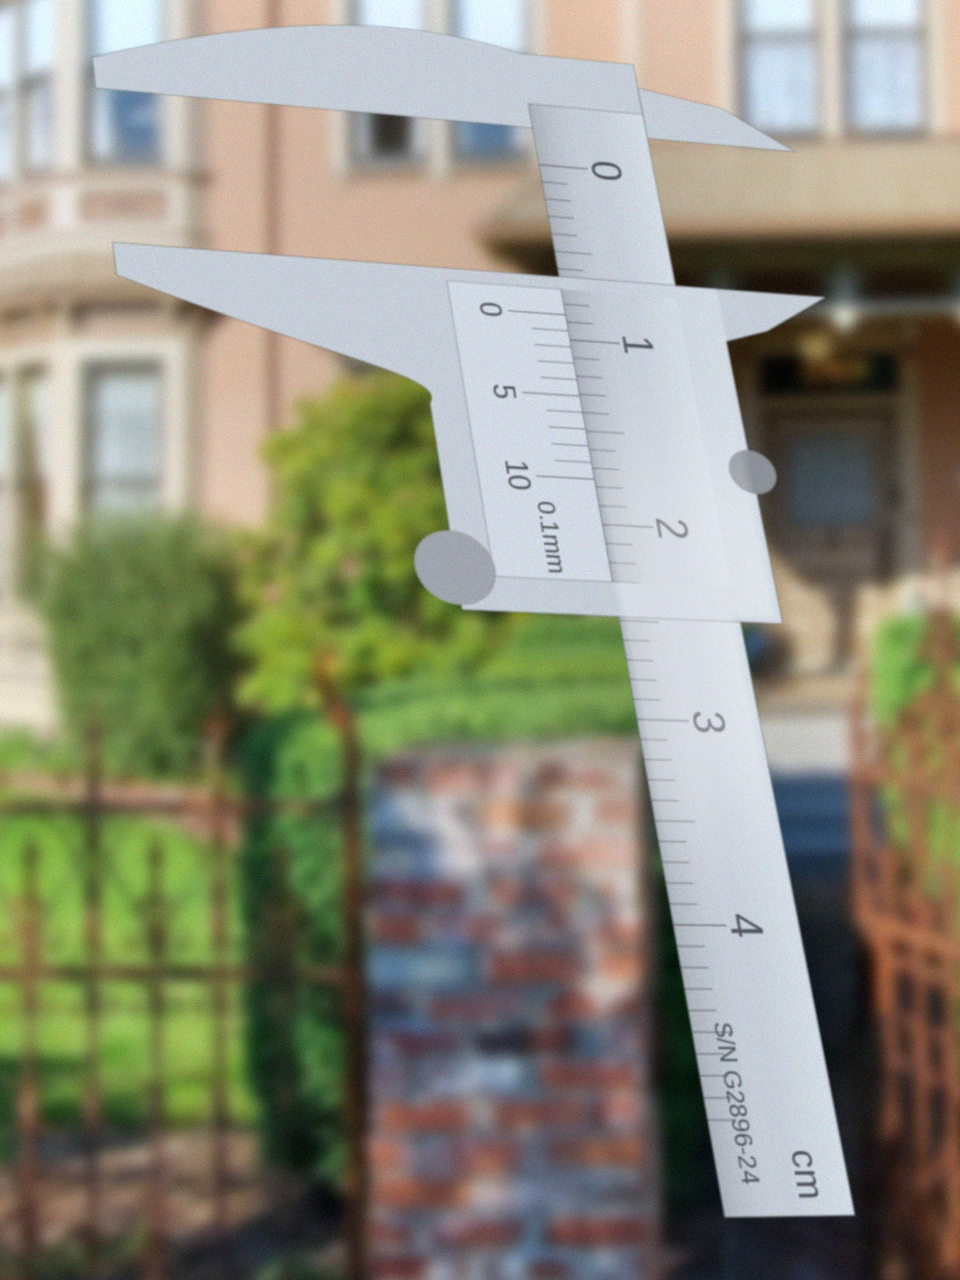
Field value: mm 8.6
